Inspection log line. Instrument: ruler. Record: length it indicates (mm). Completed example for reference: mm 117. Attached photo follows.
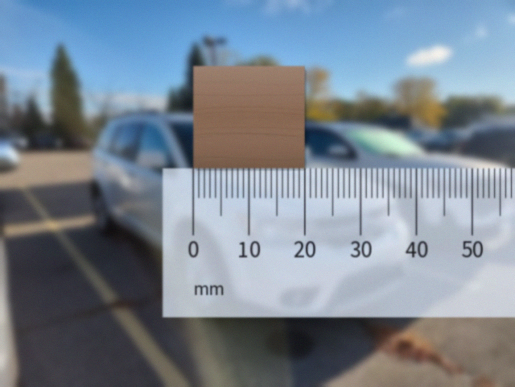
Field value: mm 20
